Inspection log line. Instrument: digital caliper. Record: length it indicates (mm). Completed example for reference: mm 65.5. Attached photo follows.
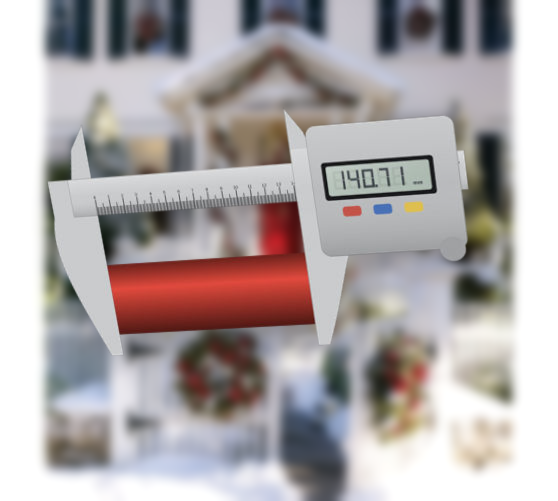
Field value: mm 140.71
